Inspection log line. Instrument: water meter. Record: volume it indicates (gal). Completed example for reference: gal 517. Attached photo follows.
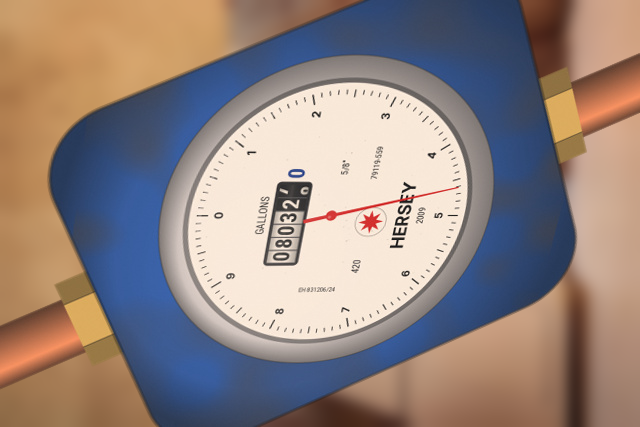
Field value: gal 803274.6
